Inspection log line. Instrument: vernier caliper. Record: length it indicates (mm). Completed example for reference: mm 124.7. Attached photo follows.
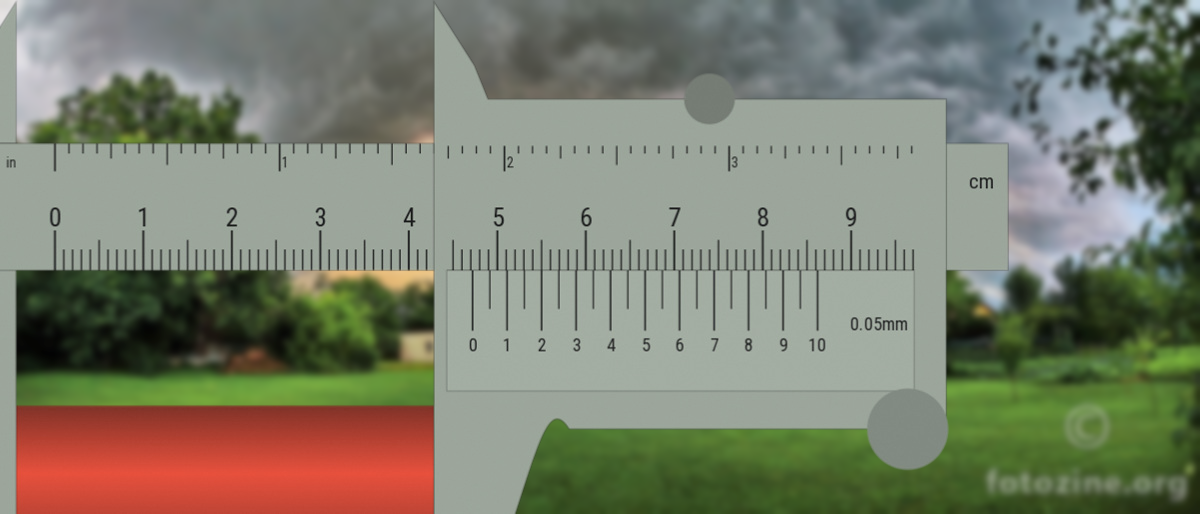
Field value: mm 47.2
